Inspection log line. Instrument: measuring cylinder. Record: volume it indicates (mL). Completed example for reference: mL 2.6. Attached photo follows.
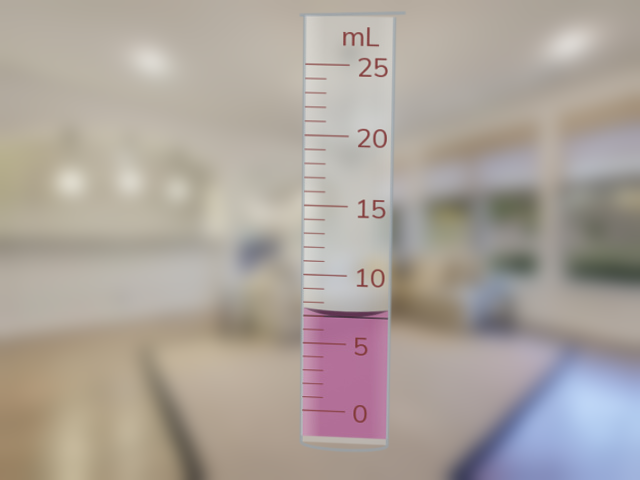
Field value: mL 7
